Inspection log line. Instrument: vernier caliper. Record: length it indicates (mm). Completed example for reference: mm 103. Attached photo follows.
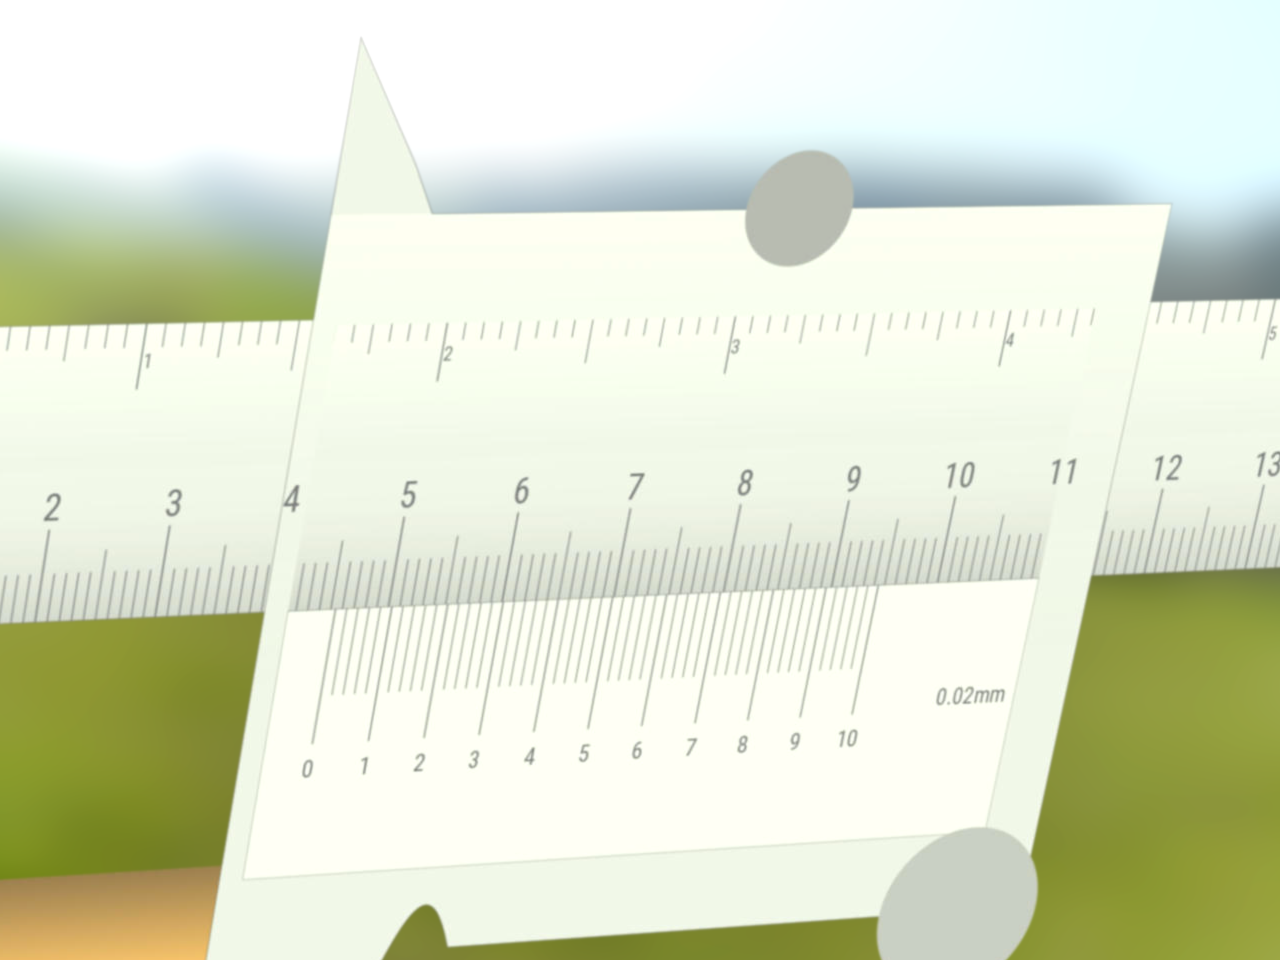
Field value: mm 45.4
